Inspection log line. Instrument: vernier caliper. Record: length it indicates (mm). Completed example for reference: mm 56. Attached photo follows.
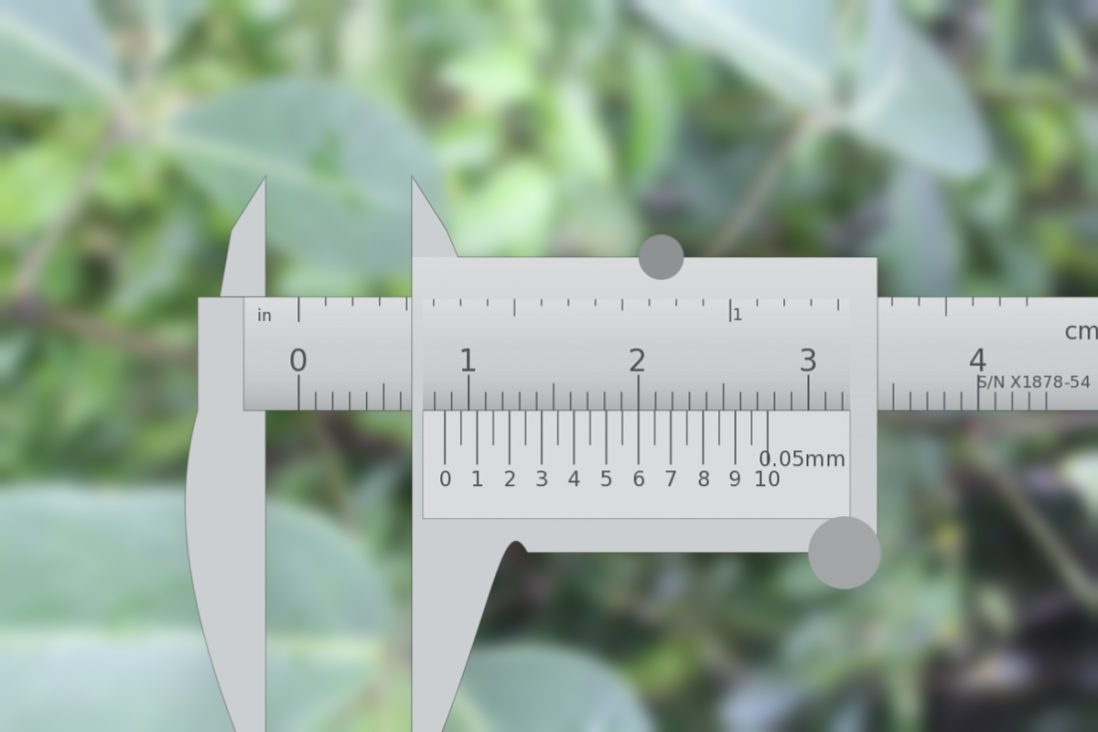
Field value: mm 8.6
